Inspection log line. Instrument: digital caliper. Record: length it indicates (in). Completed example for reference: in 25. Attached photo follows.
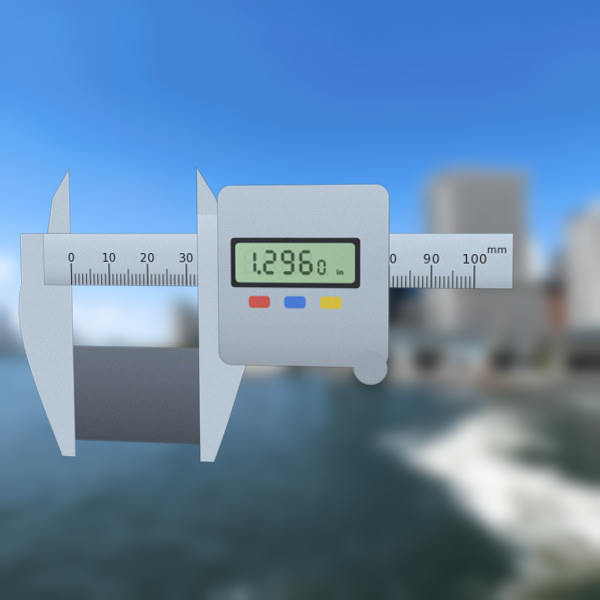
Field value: in 1.2960
